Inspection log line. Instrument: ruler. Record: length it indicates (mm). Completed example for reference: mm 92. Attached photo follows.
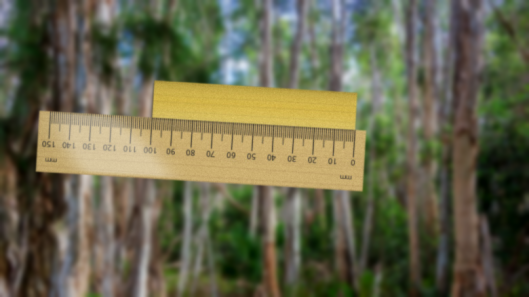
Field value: mm 100
